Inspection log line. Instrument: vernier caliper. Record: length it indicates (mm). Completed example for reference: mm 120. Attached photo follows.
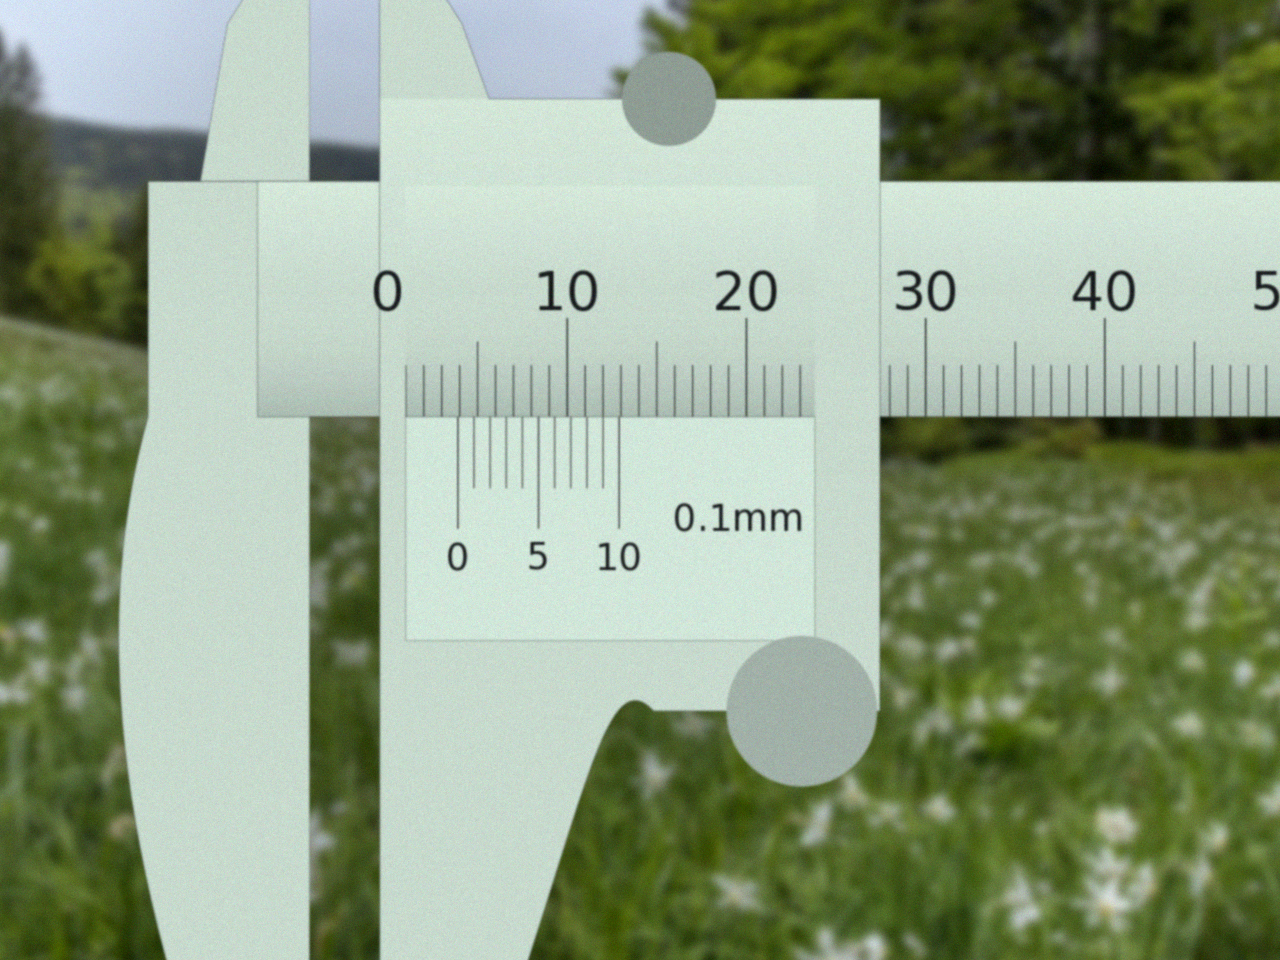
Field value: mm 3.9
